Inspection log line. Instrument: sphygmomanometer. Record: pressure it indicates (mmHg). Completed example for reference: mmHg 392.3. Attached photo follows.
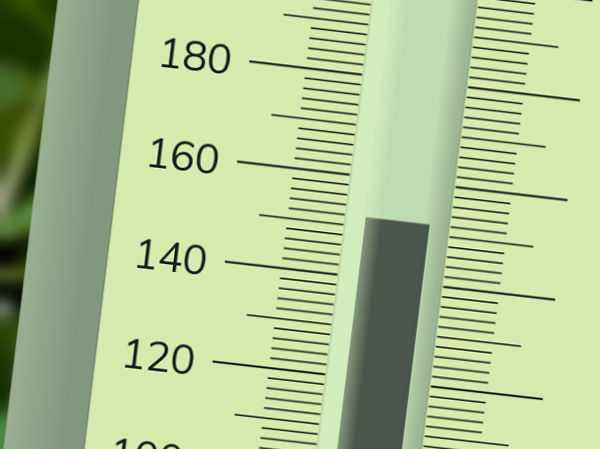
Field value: mmHg 152
